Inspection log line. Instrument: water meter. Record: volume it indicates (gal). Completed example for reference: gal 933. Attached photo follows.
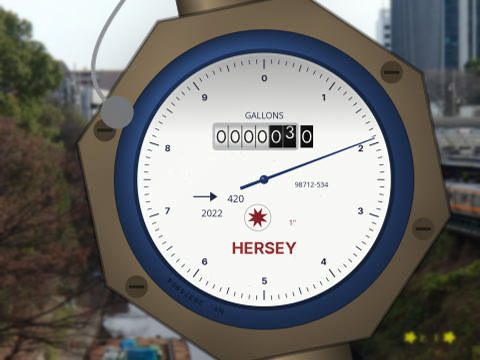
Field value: gal 31.9
